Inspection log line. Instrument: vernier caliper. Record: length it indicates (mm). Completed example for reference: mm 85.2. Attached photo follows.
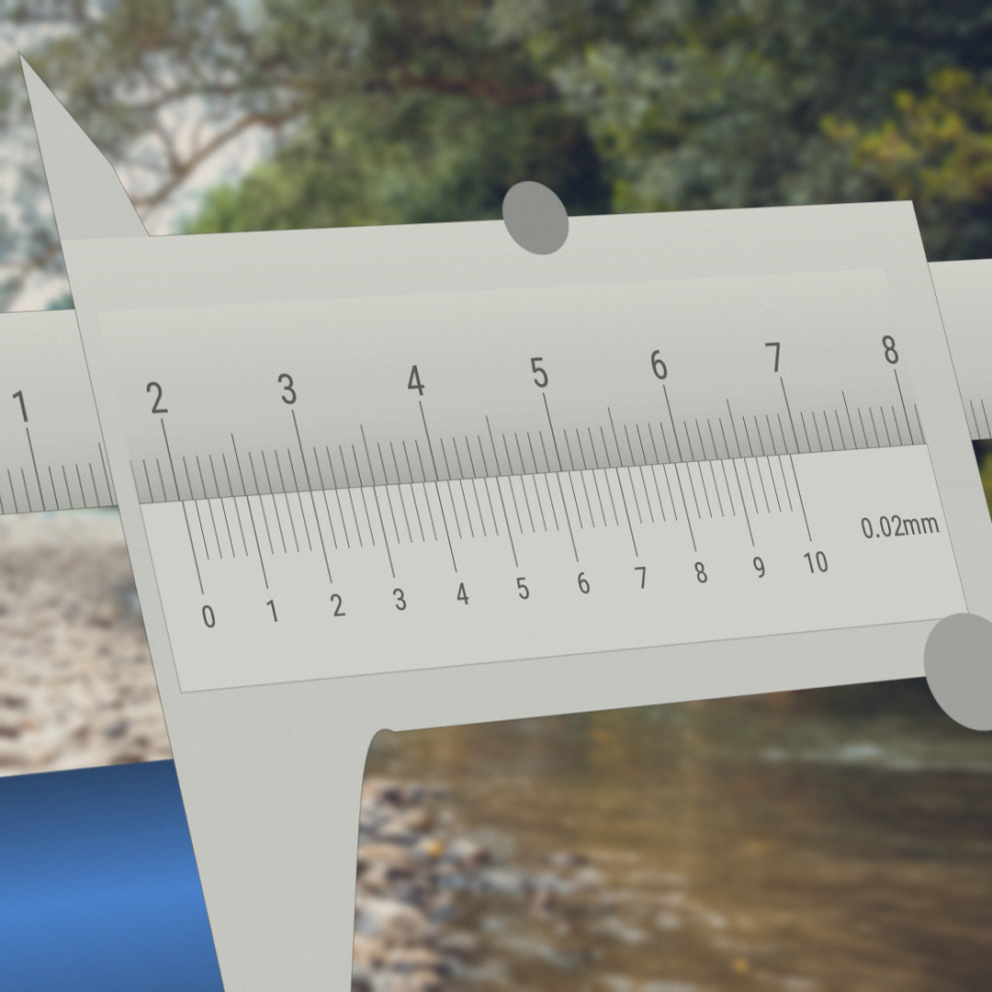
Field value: mm 20.2
